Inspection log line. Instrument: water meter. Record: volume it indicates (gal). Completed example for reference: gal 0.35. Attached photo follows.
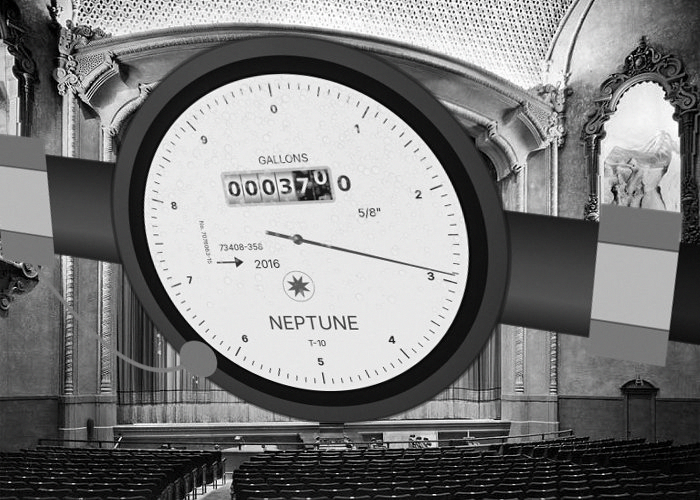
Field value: gal 3702.9
